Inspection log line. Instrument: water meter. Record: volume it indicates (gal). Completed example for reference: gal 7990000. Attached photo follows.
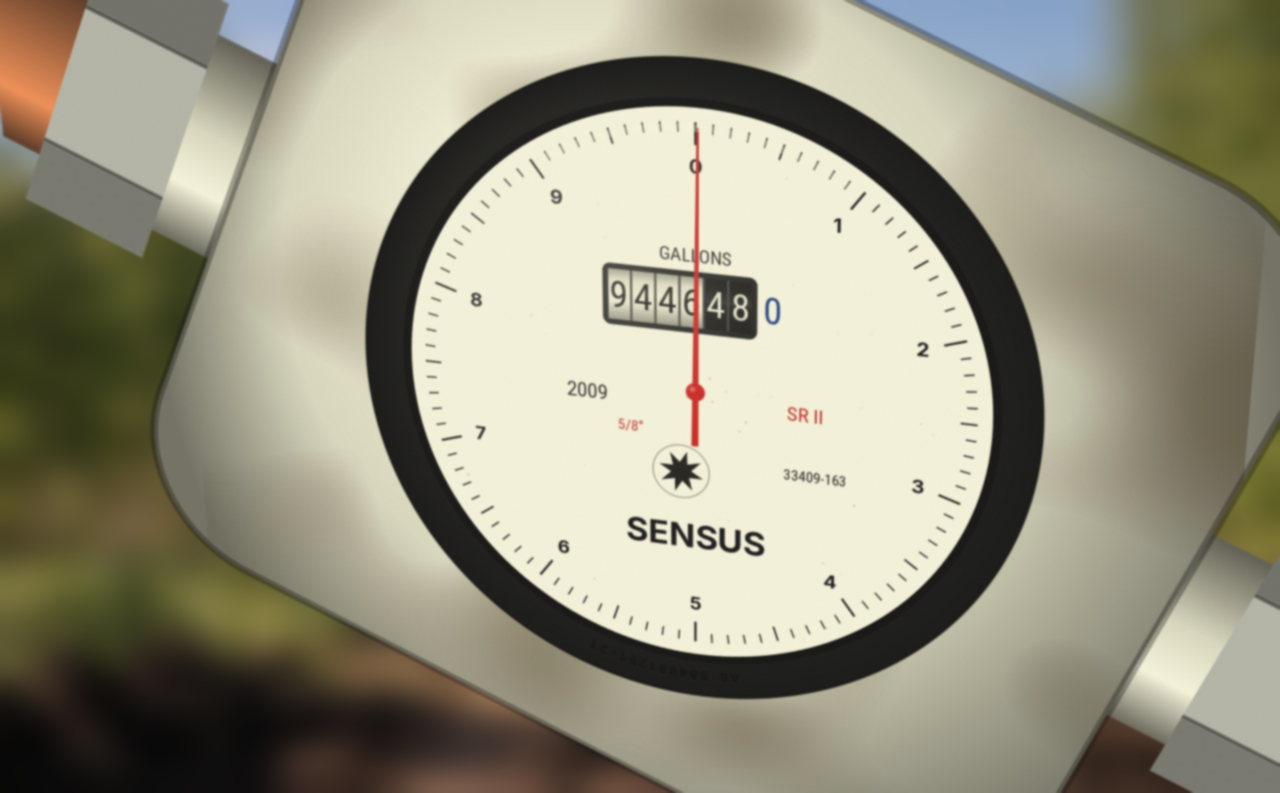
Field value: gal 9446480.0
